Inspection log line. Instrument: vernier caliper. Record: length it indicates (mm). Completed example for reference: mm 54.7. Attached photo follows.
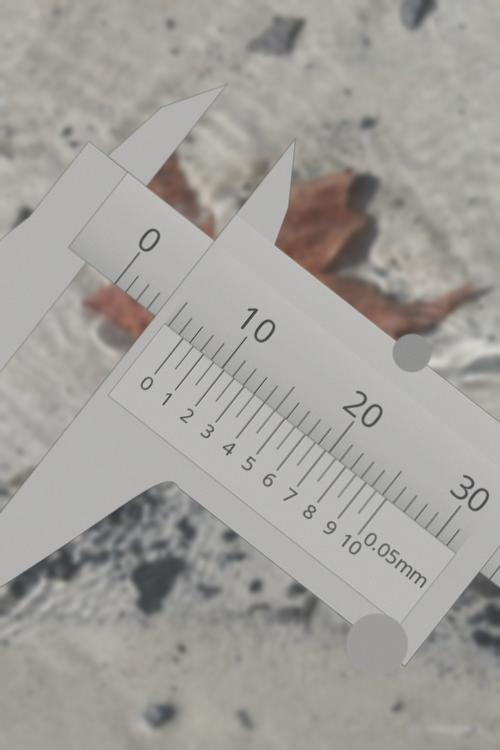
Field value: mm 6.4
